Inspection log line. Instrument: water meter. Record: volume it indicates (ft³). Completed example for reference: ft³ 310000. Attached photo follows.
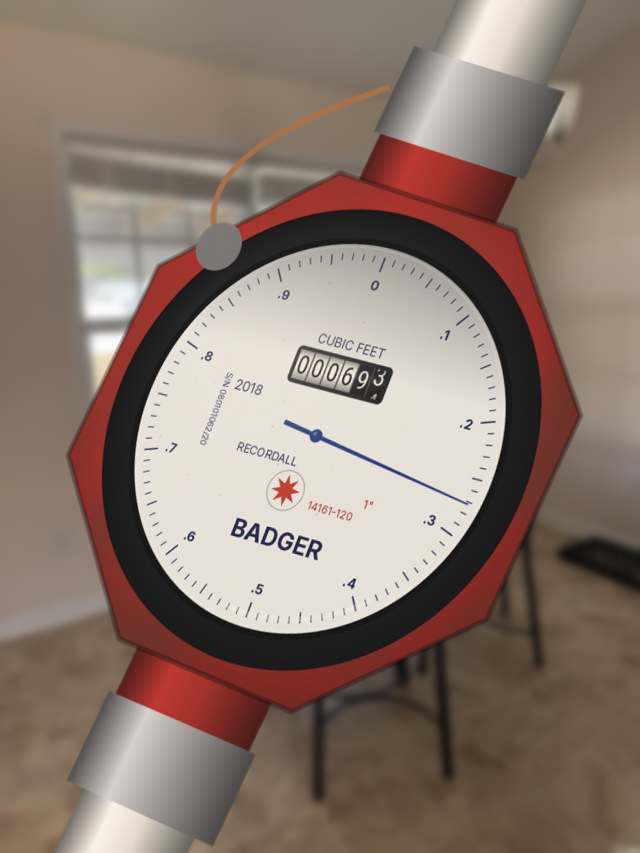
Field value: ft³ 693.27
